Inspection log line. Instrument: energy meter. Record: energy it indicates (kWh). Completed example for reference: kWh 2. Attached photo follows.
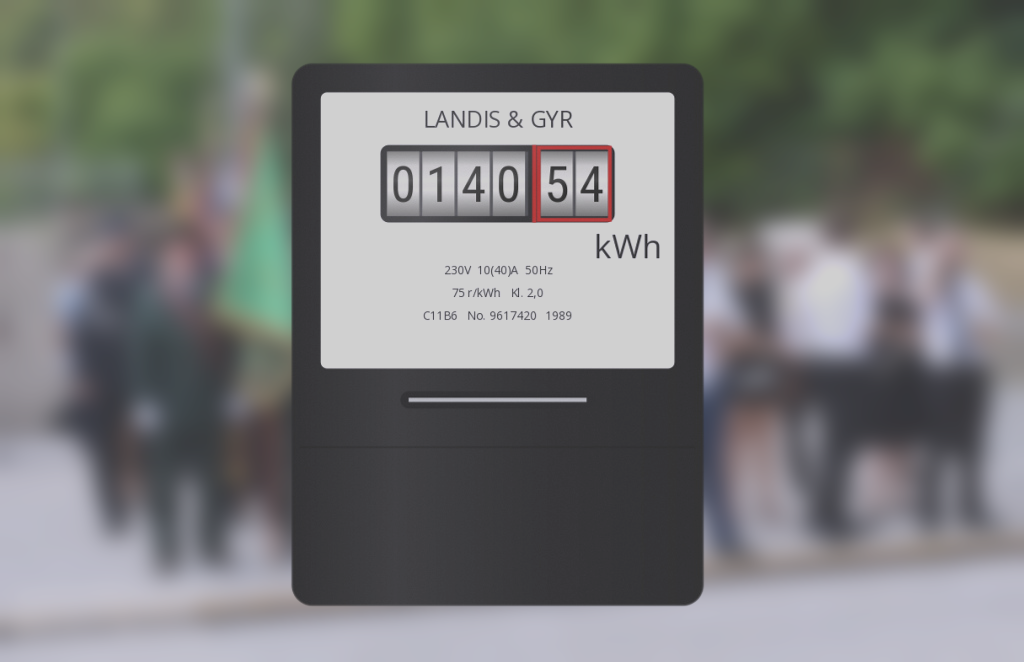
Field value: kWh 140.54
